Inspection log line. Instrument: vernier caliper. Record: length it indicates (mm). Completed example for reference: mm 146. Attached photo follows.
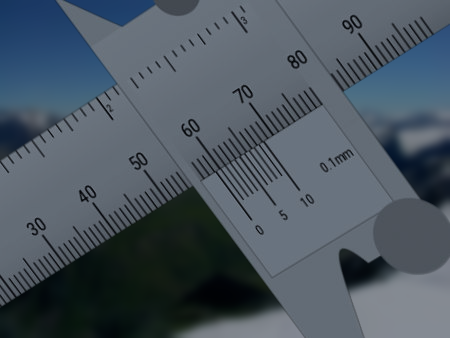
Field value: mm 59.2
